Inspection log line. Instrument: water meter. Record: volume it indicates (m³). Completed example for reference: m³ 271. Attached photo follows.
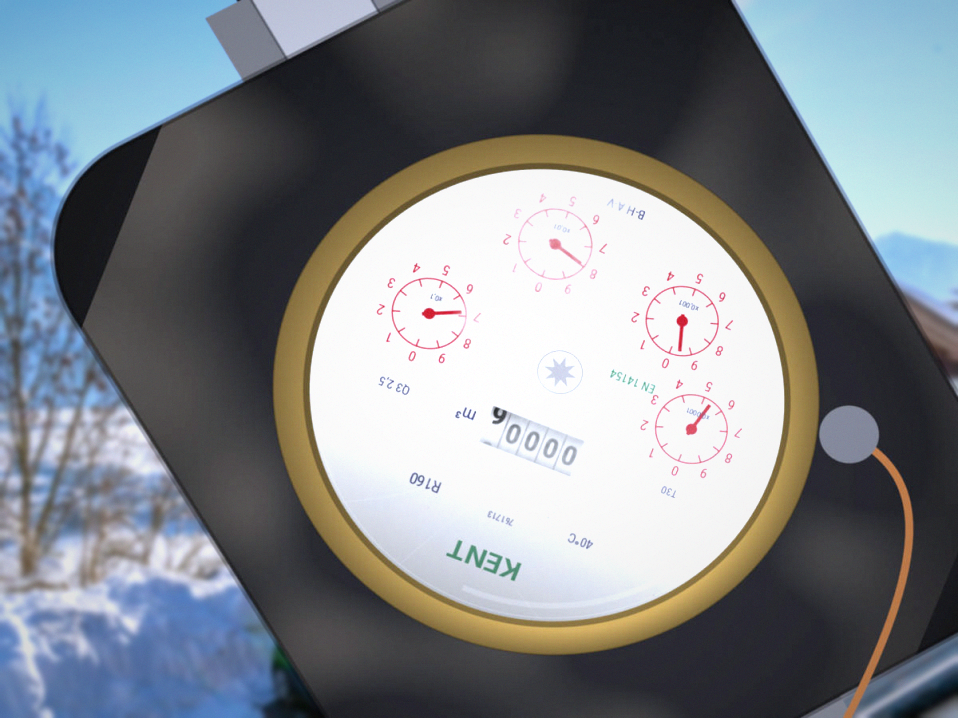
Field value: m³ 5.6795
